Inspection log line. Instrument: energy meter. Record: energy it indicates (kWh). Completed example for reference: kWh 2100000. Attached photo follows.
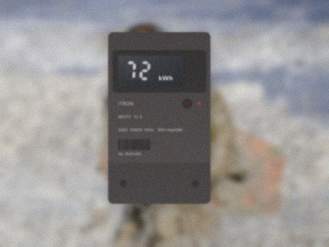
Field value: kWh 72
